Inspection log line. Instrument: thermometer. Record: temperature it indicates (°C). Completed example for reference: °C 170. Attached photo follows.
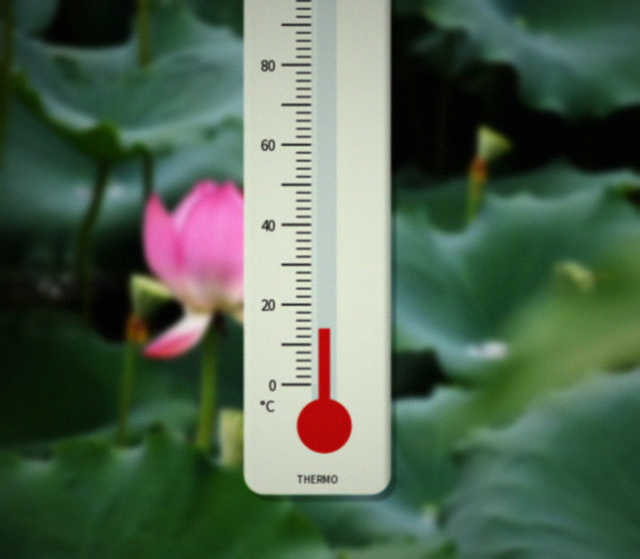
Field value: °C 14
